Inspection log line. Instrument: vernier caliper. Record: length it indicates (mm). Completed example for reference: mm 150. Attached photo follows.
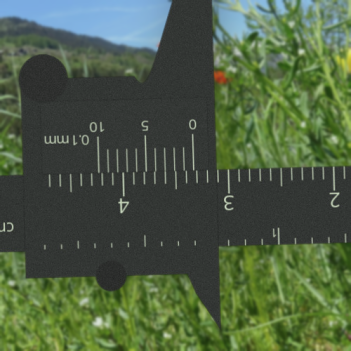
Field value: mm 33.3
